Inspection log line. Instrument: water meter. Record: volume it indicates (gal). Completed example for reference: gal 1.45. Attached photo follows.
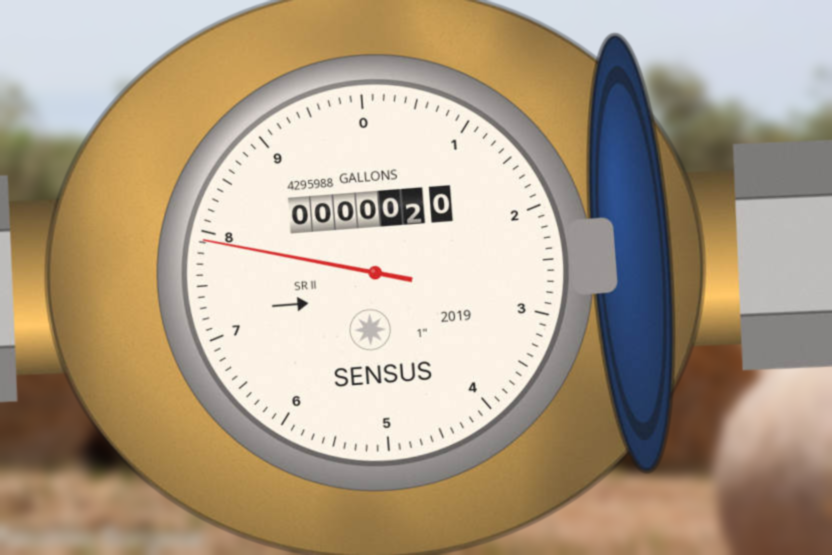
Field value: gal 17.9
